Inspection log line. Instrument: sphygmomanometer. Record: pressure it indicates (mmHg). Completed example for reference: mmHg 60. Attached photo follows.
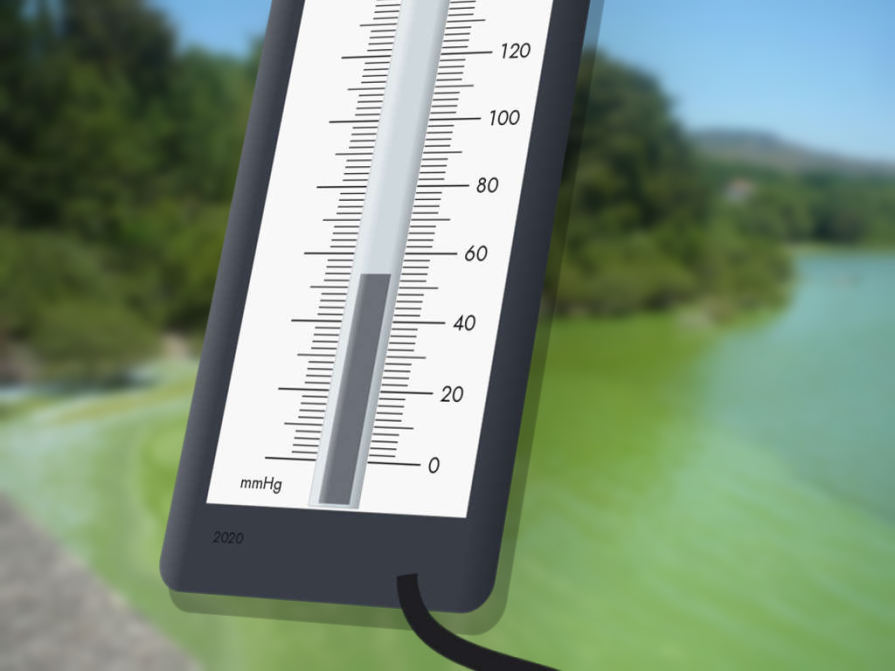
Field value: mmHg 54
